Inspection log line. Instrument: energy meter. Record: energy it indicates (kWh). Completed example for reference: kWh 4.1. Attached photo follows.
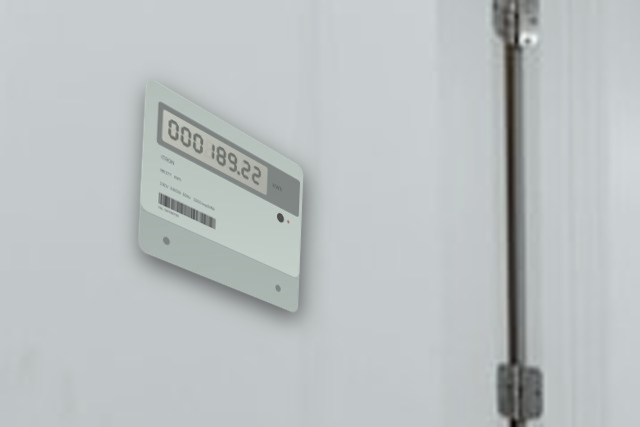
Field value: kWh 189.22
